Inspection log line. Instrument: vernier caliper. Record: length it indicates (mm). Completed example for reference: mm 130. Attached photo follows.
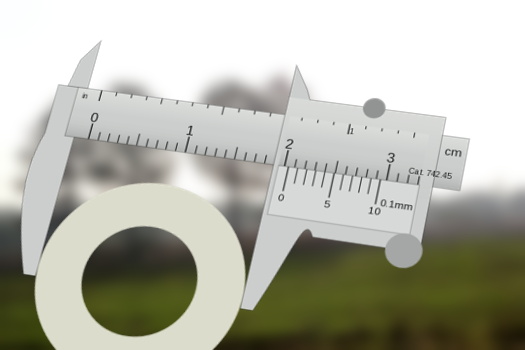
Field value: mm 20.4
